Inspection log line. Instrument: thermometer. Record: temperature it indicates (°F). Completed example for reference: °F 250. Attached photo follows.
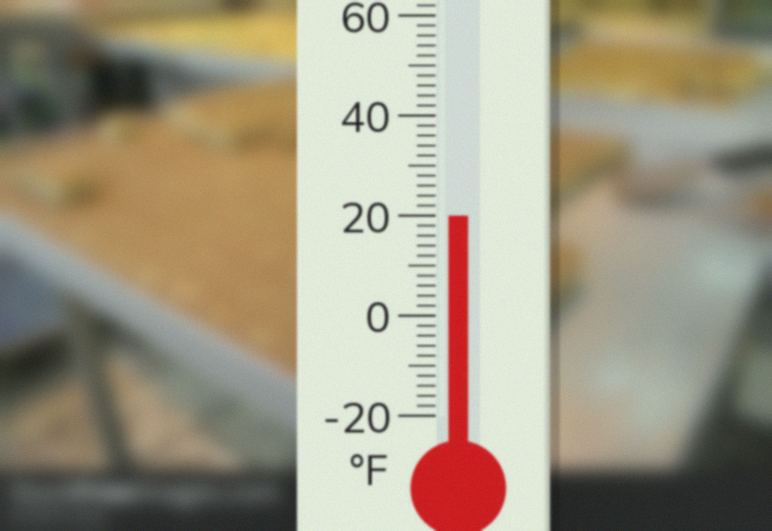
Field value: °F 20
